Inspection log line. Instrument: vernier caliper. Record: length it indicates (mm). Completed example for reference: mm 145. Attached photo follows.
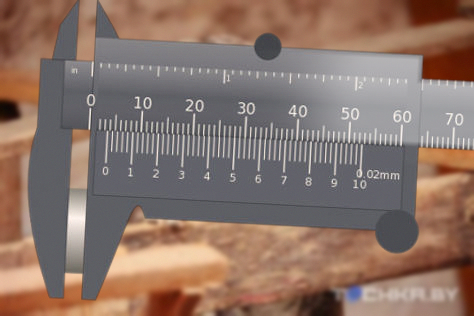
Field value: mm 3.5
